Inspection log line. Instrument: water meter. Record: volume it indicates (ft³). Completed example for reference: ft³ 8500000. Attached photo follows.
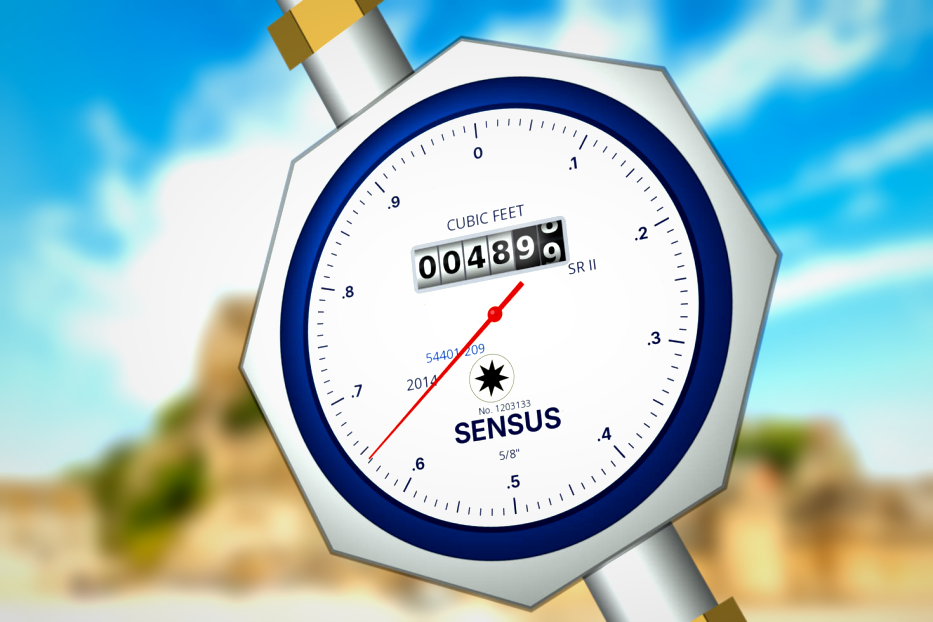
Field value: ft³ 4898.64
